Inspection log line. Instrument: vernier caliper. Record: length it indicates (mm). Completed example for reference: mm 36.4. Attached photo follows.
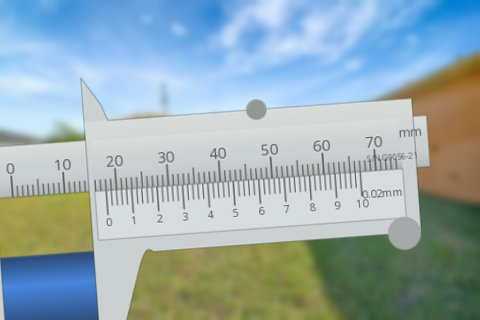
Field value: mm 18.0
